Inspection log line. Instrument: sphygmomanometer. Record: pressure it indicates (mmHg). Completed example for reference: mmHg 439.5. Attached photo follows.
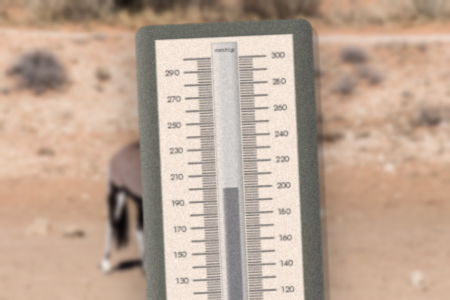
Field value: mmHg 200
